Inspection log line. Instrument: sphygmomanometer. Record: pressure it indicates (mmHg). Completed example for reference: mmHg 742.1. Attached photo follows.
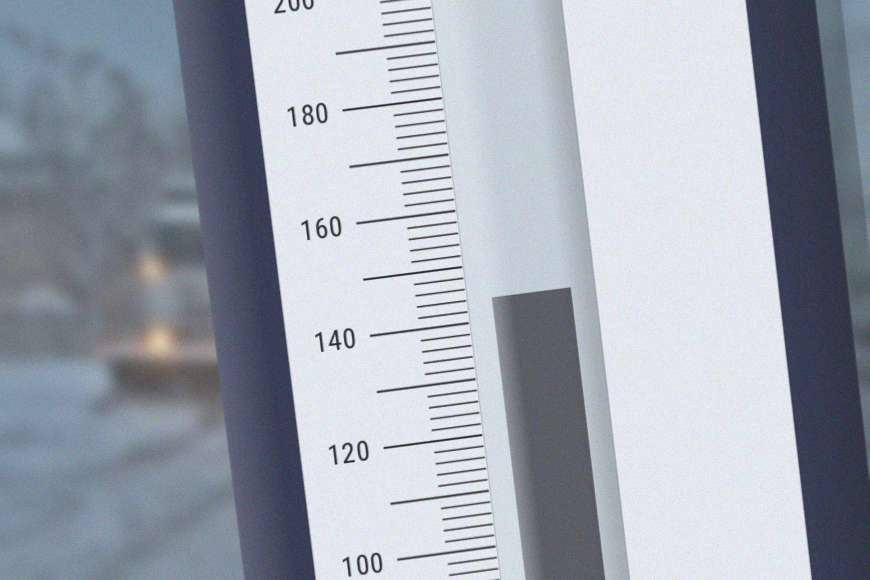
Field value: mmHg 144
